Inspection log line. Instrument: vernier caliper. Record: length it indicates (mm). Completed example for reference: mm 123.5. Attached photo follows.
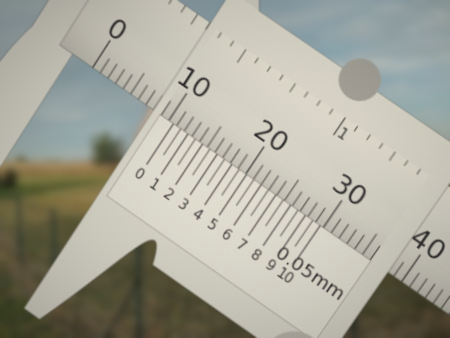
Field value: mm 10.6
